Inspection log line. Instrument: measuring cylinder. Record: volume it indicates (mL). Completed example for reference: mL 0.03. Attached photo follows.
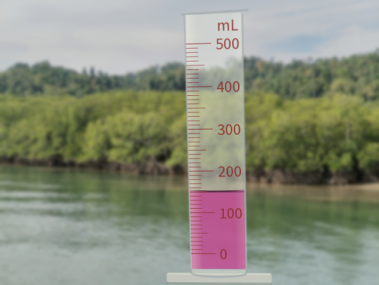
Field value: mL 150
